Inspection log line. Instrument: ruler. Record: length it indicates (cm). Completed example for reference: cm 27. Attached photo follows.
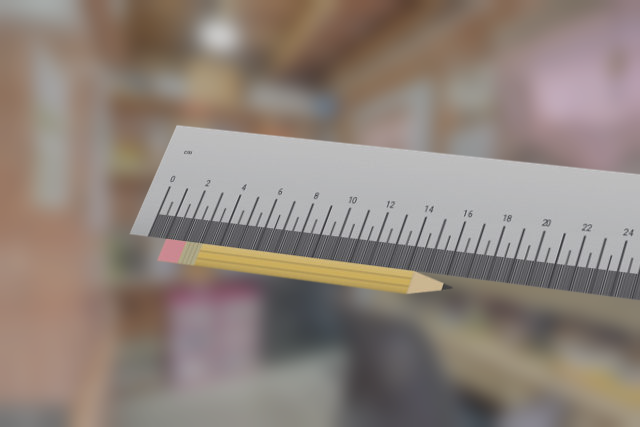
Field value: cm 15.5
